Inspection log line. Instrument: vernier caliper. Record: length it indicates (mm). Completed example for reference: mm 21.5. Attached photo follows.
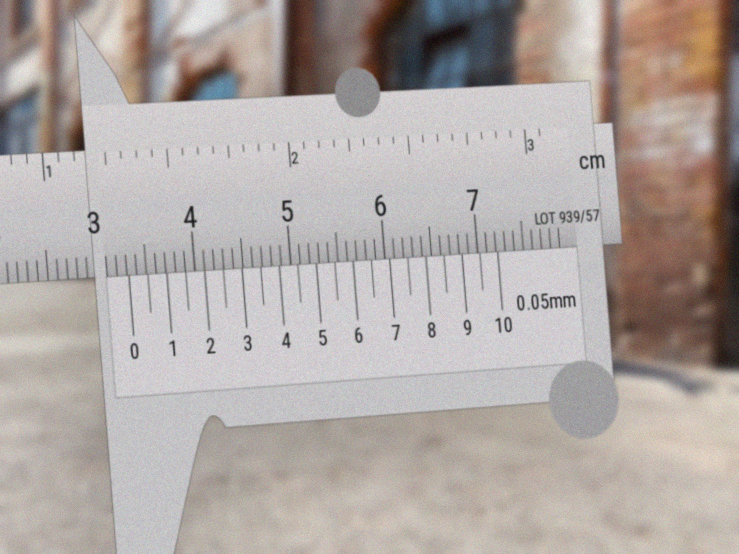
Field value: mm 33.2
